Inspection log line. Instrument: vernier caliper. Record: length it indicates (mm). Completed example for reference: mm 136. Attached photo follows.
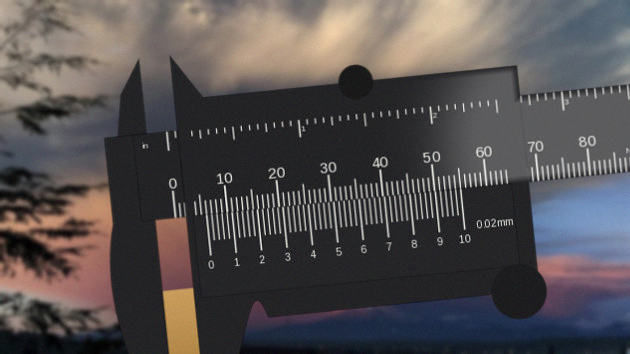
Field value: mm 6.0
